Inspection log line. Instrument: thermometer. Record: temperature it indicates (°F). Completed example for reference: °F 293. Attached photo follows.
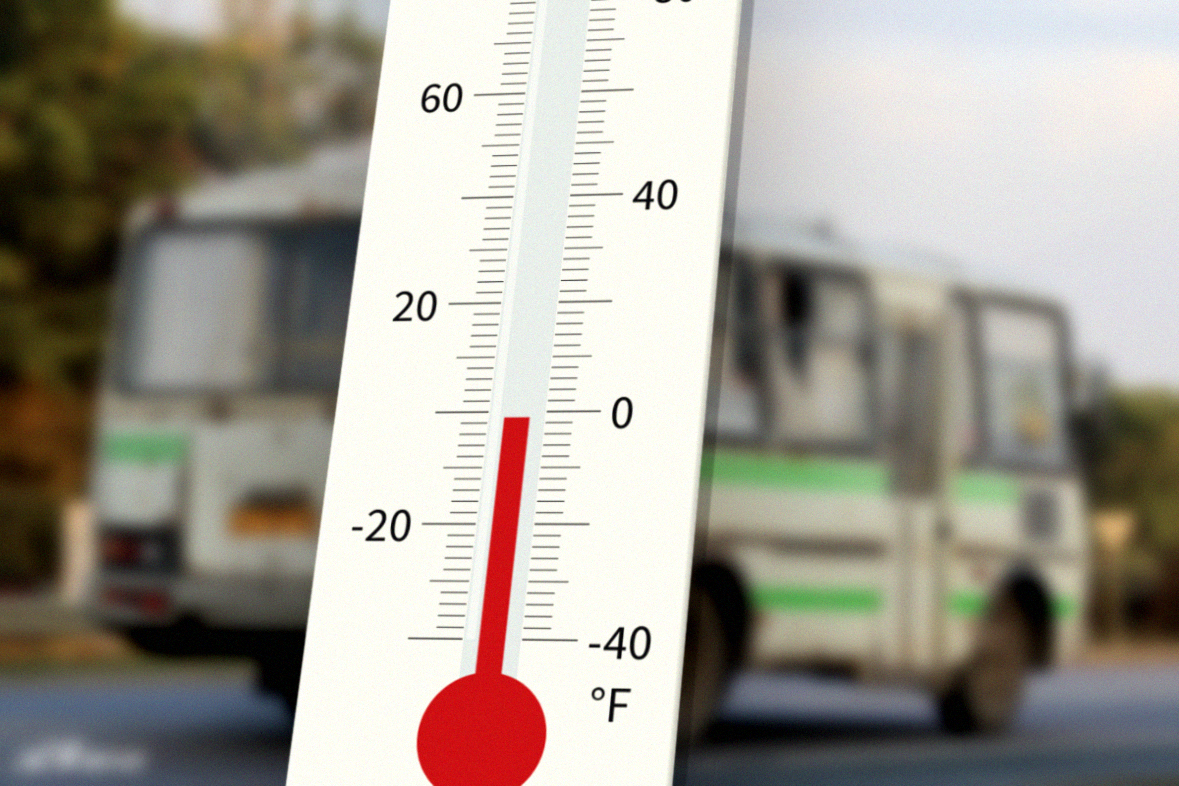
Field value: °F -1
